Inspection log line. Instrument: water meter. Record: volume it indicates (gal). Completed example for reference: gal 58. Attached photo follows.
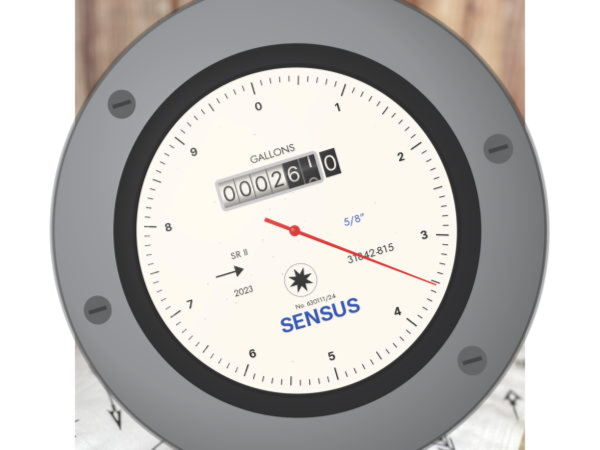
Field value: gal 2613.5
